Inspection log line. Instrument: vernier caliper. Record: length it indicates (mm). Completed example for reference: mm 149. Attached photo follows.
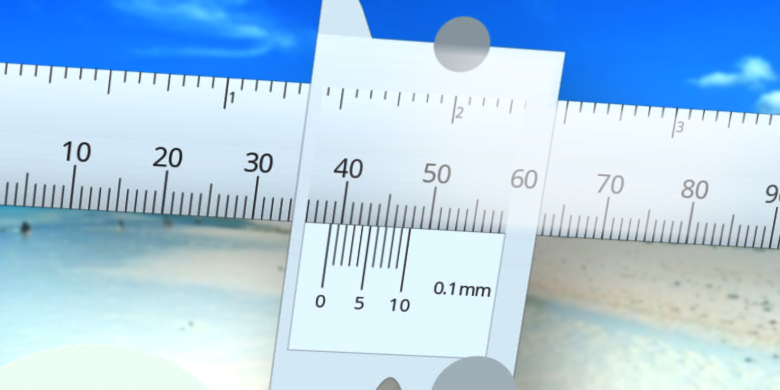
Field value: mm 38.8
